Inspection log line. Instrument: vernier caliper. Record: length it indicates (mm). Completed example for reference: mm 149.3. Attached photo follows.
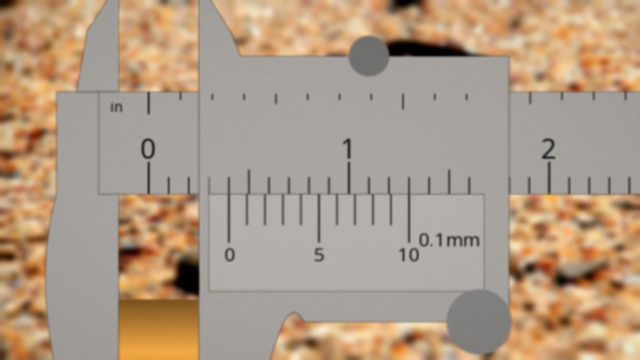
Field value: mm 4.0
